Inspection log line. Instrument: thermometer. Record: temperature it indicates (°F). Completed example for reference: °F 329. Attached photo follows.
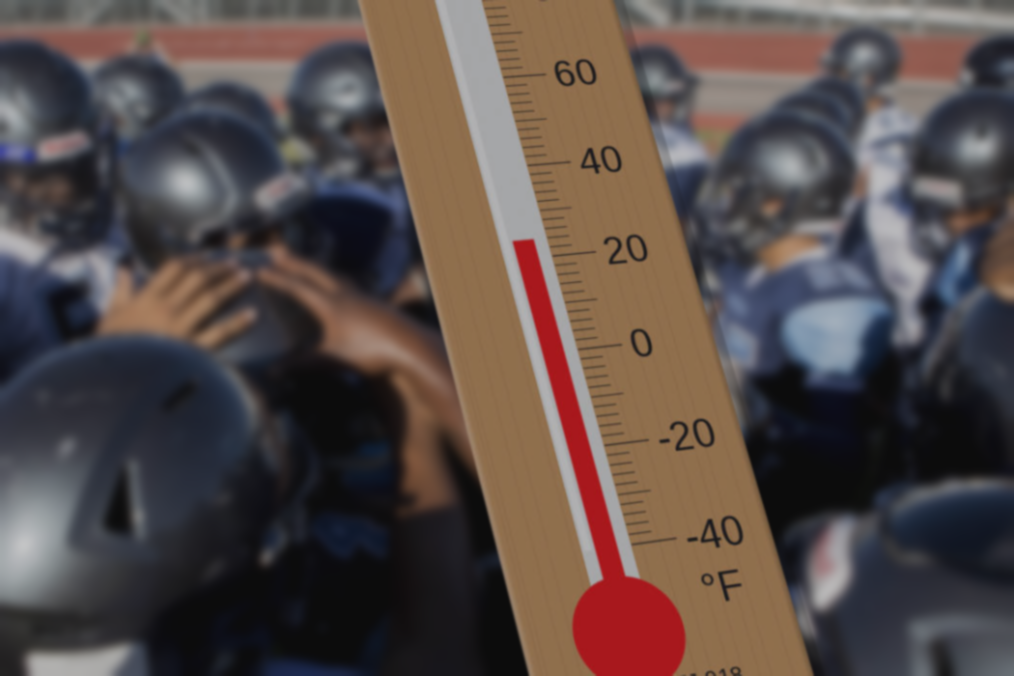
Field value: °F 24
